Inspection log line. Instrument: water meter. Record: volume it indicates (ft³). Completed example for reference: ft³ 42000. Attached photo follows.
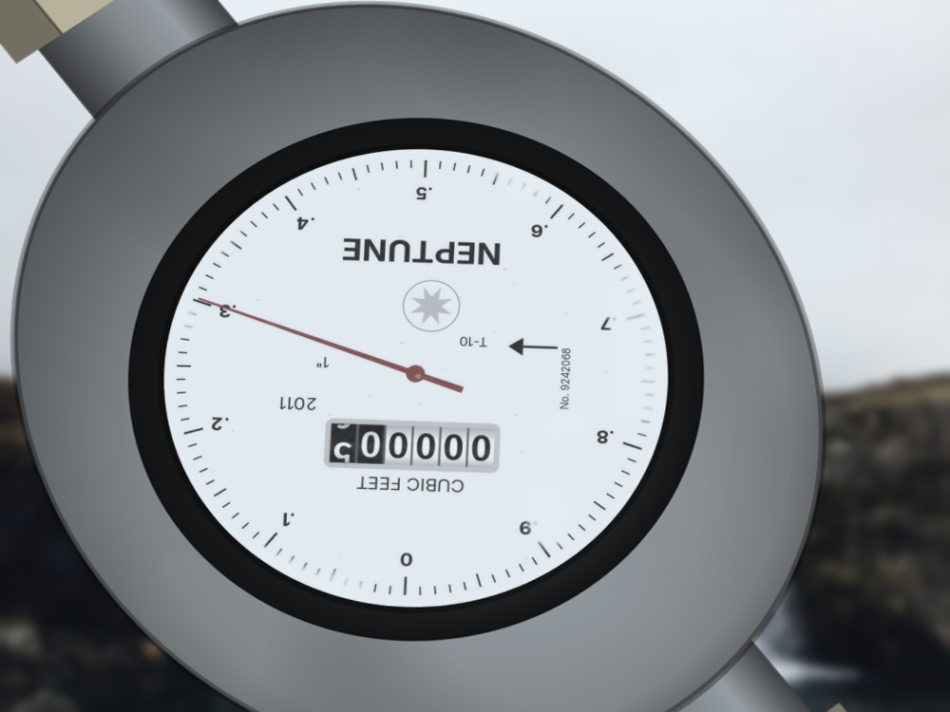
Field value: ft³ 5.30
